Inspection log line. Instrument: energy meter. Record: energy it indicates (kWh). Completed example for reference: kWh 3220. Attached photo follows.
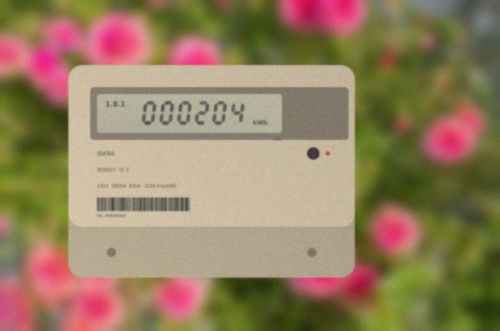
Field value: kWh 204
